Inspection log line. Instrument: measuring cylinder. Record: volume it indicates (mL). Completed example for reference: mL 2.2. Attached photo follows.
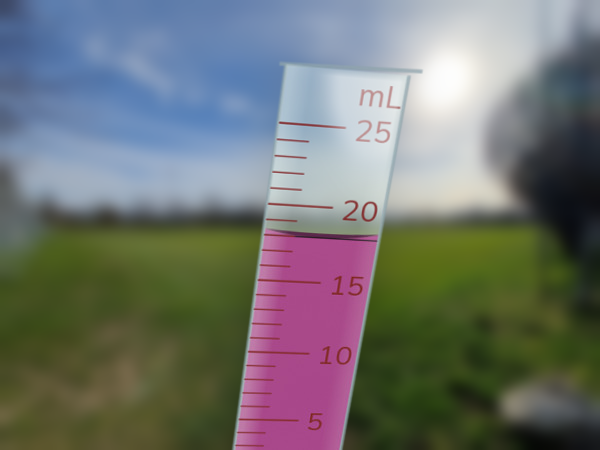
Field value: mL 18
